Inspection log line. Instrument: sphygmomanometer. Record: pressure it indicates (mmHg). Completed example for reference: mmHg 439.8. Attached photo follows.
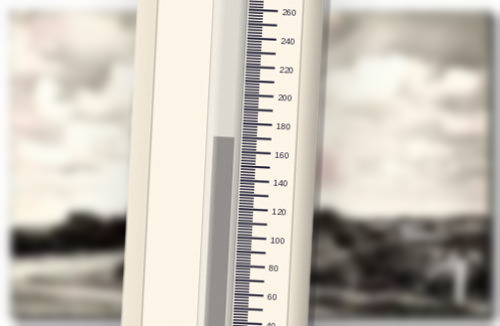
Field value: mmHg 170
